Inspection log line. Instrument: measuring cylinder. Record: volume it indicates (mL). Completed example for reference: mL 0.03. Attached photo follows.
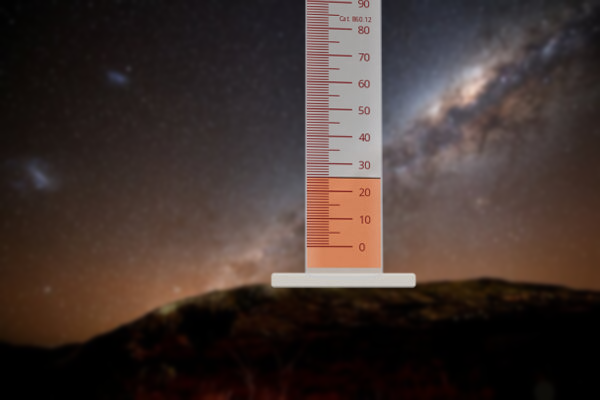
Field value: mL 25
